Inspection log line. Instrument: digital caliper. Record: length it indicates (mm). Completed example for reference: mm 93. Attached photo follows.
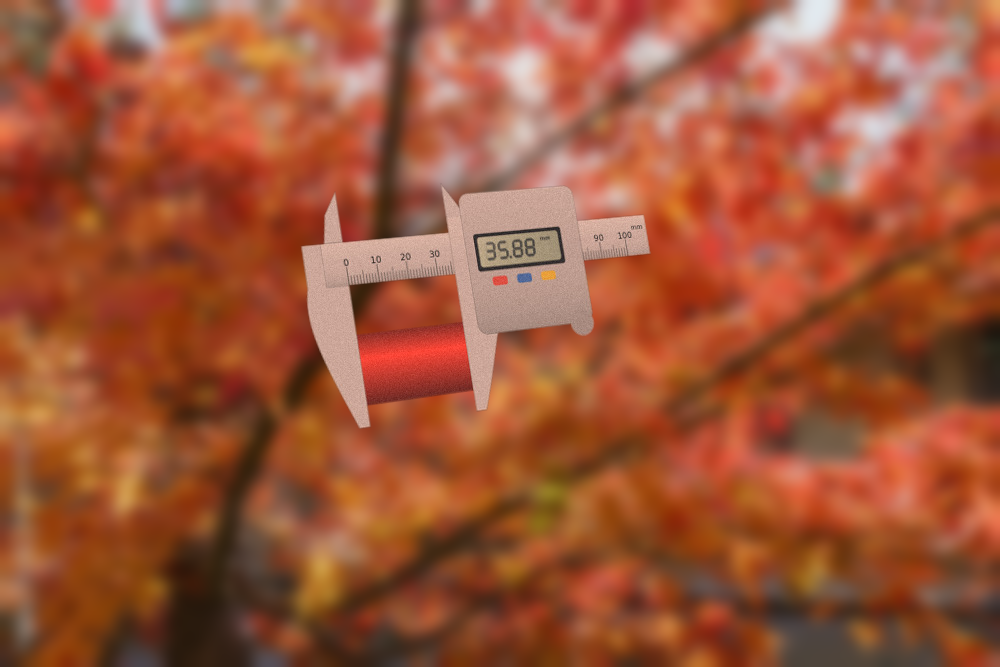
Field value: mm 35.88
